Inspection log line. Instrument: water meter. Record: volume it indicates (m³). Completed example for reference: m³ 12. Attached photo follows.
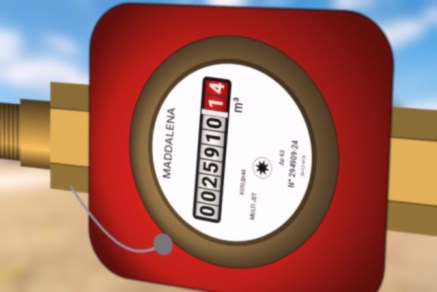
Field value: m³ 25910.14
